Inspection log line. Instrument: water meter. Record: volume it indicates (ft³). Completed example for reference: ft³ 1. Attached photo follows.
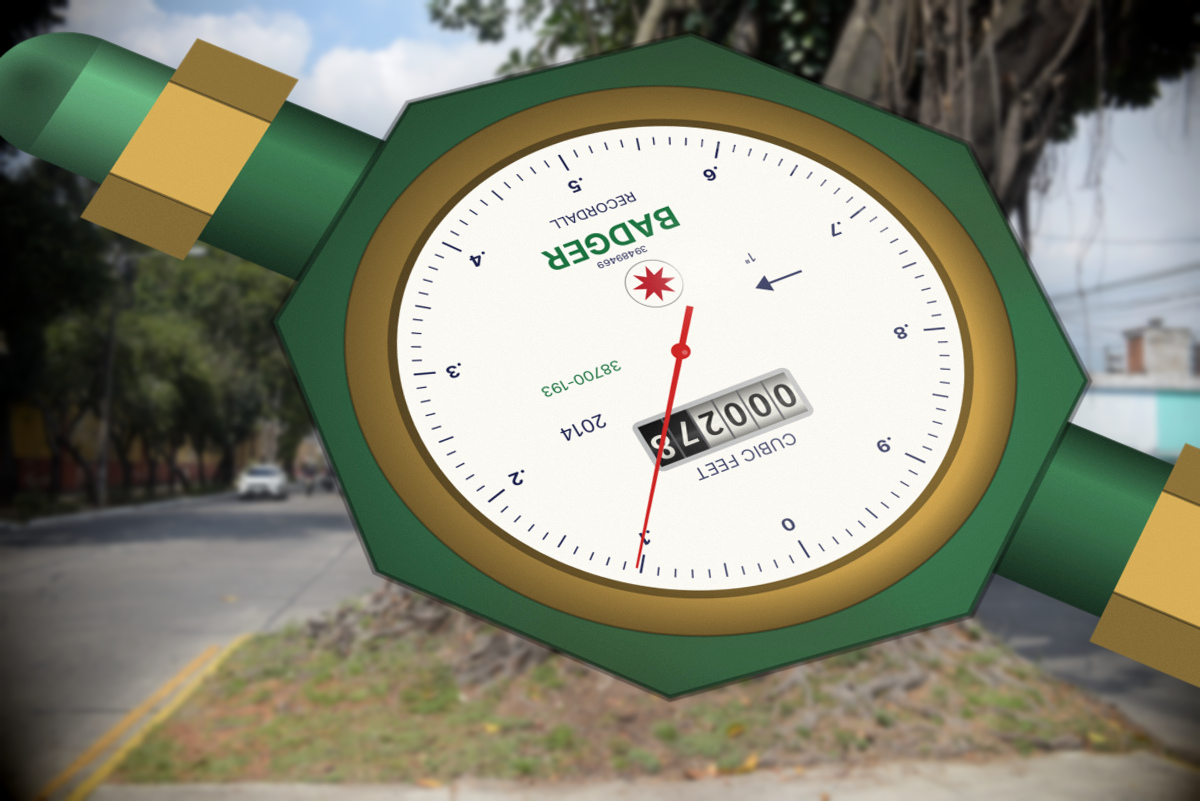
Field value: ft³ 278.10
